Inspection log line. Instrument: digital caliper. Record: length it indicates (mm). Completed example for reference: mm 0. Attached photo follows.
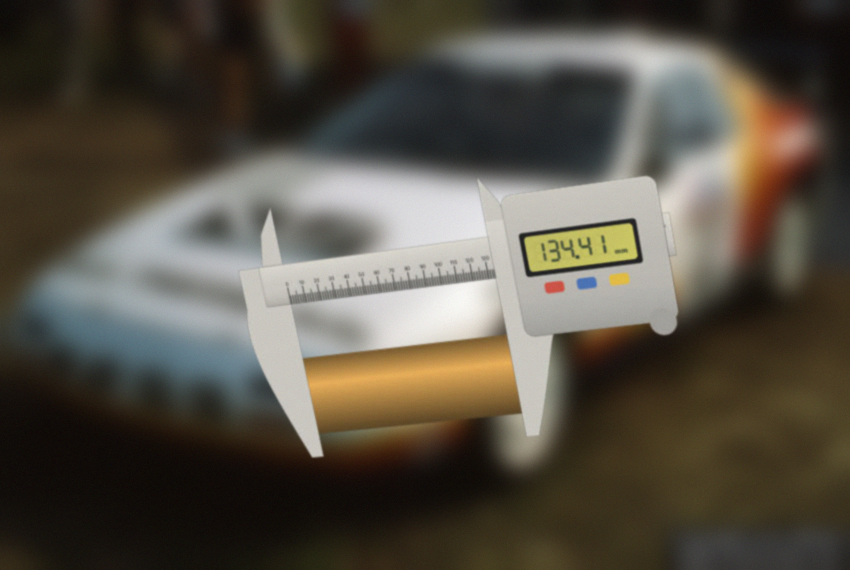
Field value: mm 134.41
